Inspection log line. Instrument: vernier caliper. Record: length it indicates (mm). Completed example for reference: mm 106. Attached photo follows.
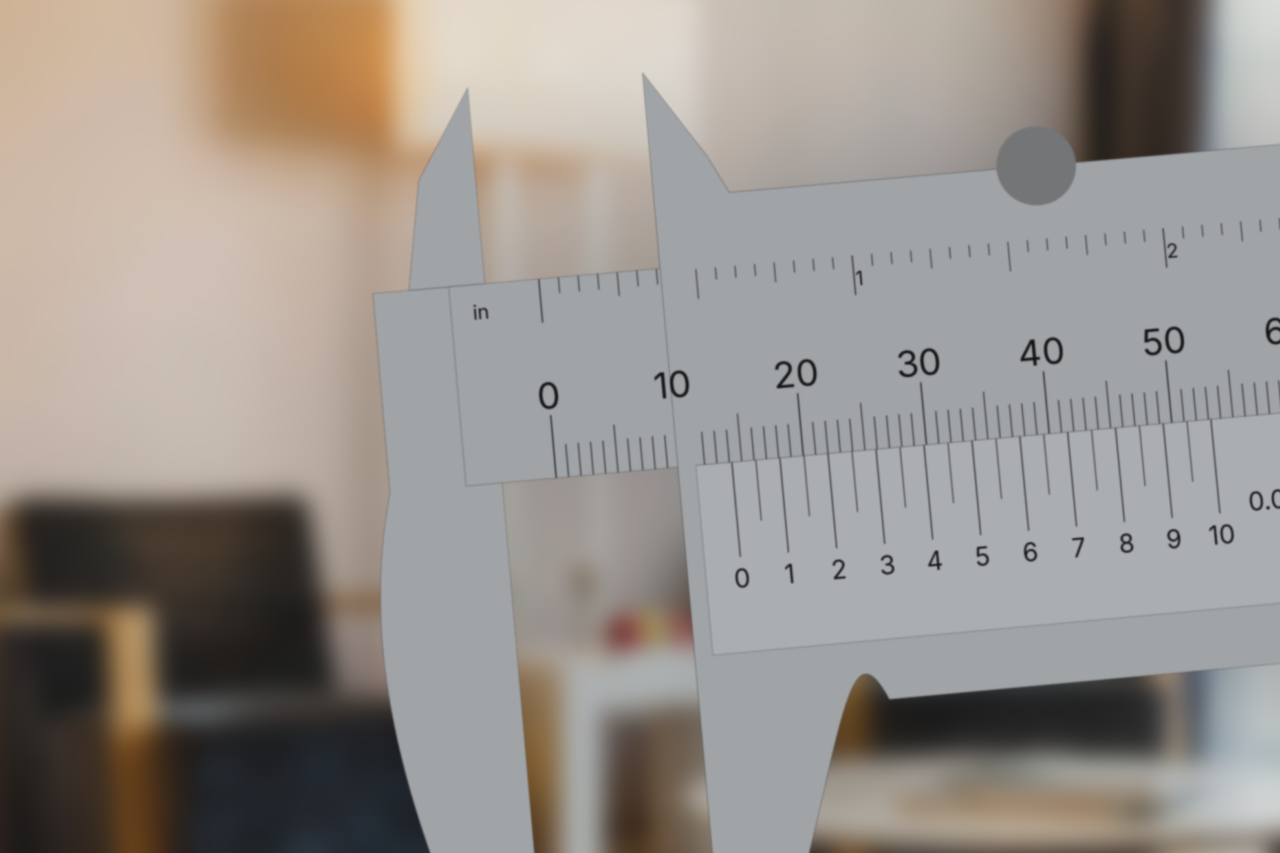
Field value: mm 14.2
